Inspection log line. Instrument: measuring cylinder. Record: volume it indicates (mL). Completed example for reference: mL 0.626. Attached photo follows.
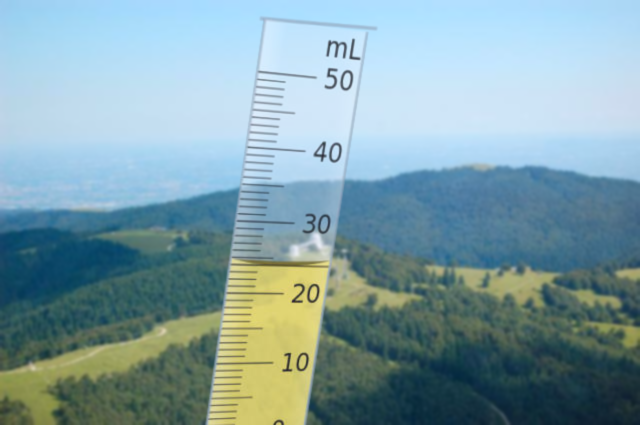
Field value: mL 24
